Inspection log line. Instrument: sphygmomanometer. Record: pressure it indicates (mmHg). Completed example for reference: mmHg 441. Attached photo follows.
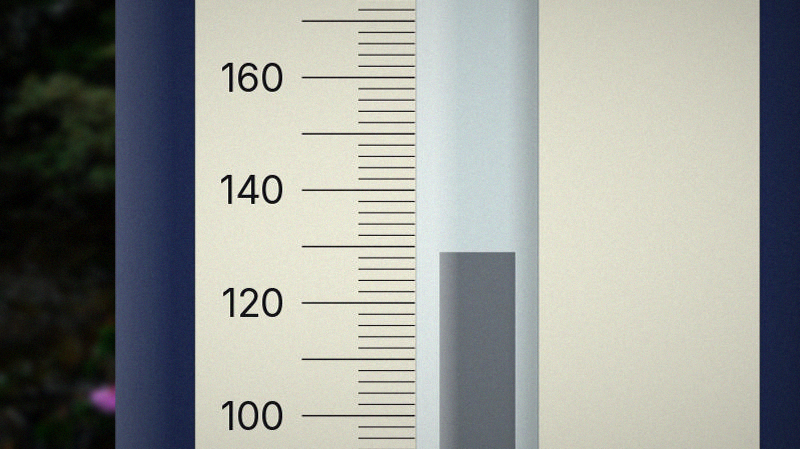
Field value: mmHg 129
